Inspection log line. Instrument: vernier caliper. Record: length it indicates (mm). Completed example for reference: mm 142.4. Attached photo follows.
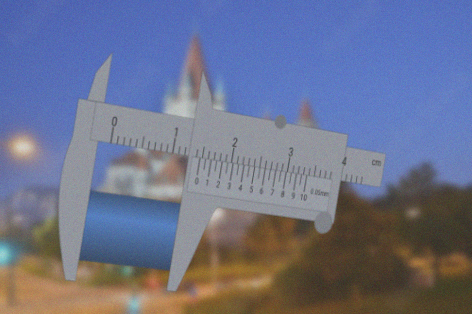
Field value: mm 14.6
